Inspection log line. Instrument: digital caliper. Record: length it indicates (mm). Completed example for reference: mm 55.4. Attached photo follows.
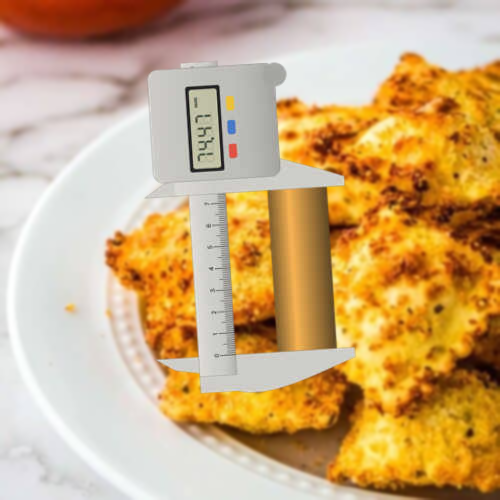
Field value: mm 74.47
